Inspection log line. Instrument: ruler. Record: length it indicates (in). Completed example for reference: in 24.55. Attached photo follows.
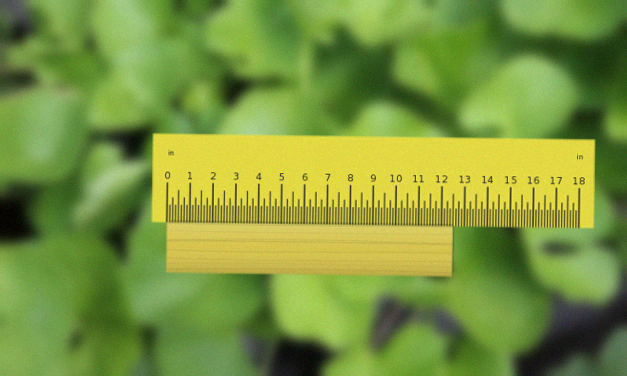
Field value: in 12.5
